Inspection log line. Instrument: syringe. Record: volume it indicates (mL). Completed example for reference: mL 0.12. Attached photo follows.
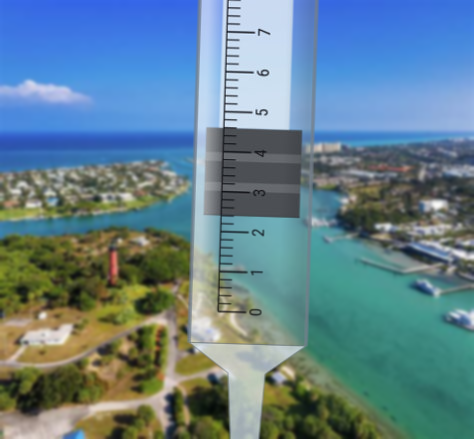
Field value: mL 2.4
